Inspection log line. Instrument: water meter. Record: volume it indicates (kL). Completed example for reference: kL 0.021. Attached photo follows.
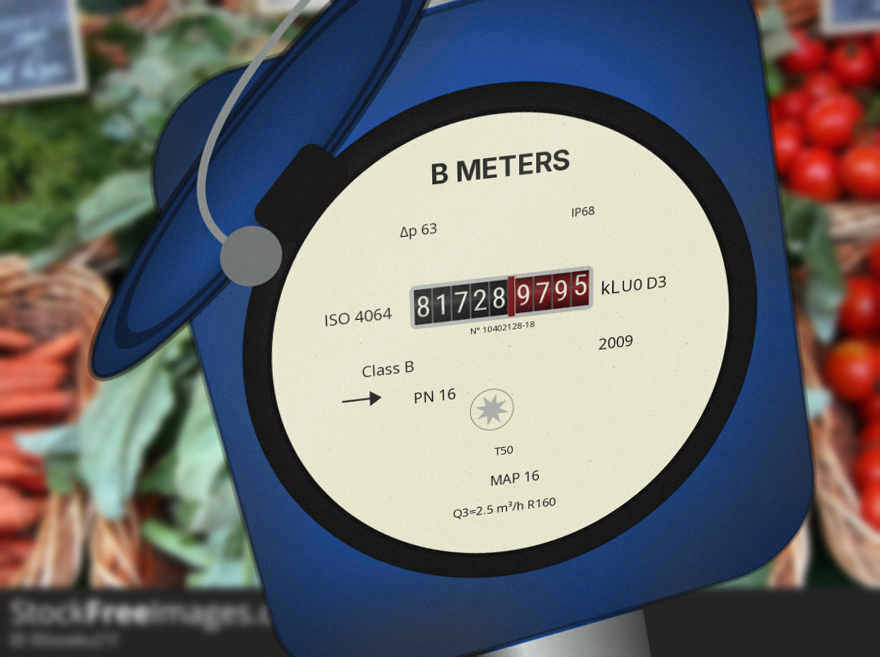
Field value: kL 81728.9795
